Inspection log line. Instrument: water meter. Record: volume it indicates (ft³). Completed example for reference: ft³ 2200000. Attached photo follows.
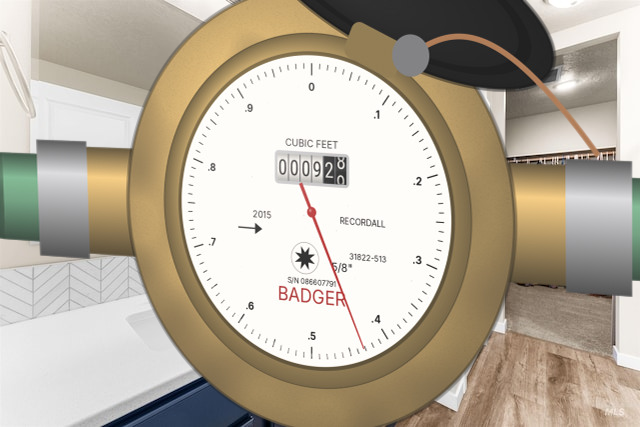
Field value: ft³ 928.43
